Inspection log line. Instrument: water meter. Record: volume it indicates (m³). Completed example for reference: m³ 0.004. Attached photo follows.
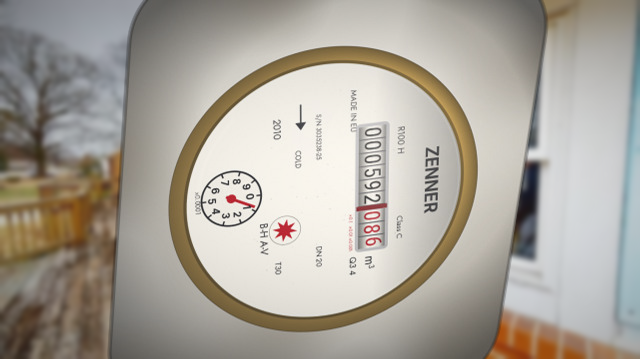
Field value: m³ 592.0860
